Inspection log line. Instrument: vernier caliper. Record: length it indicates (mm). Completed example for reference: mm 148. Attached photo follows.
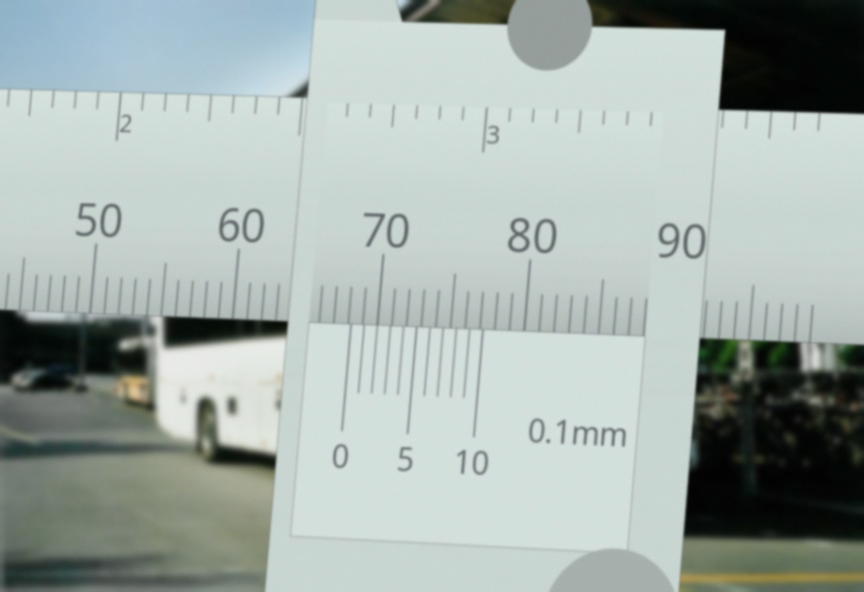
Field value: mm 68.2
